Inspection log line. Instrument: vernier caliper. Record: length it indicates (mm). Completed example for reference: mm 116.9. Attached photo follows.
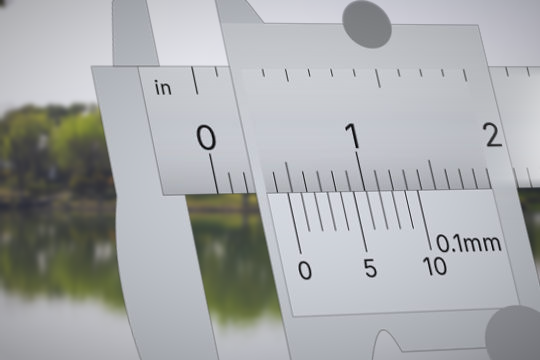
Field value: mm 4.7
